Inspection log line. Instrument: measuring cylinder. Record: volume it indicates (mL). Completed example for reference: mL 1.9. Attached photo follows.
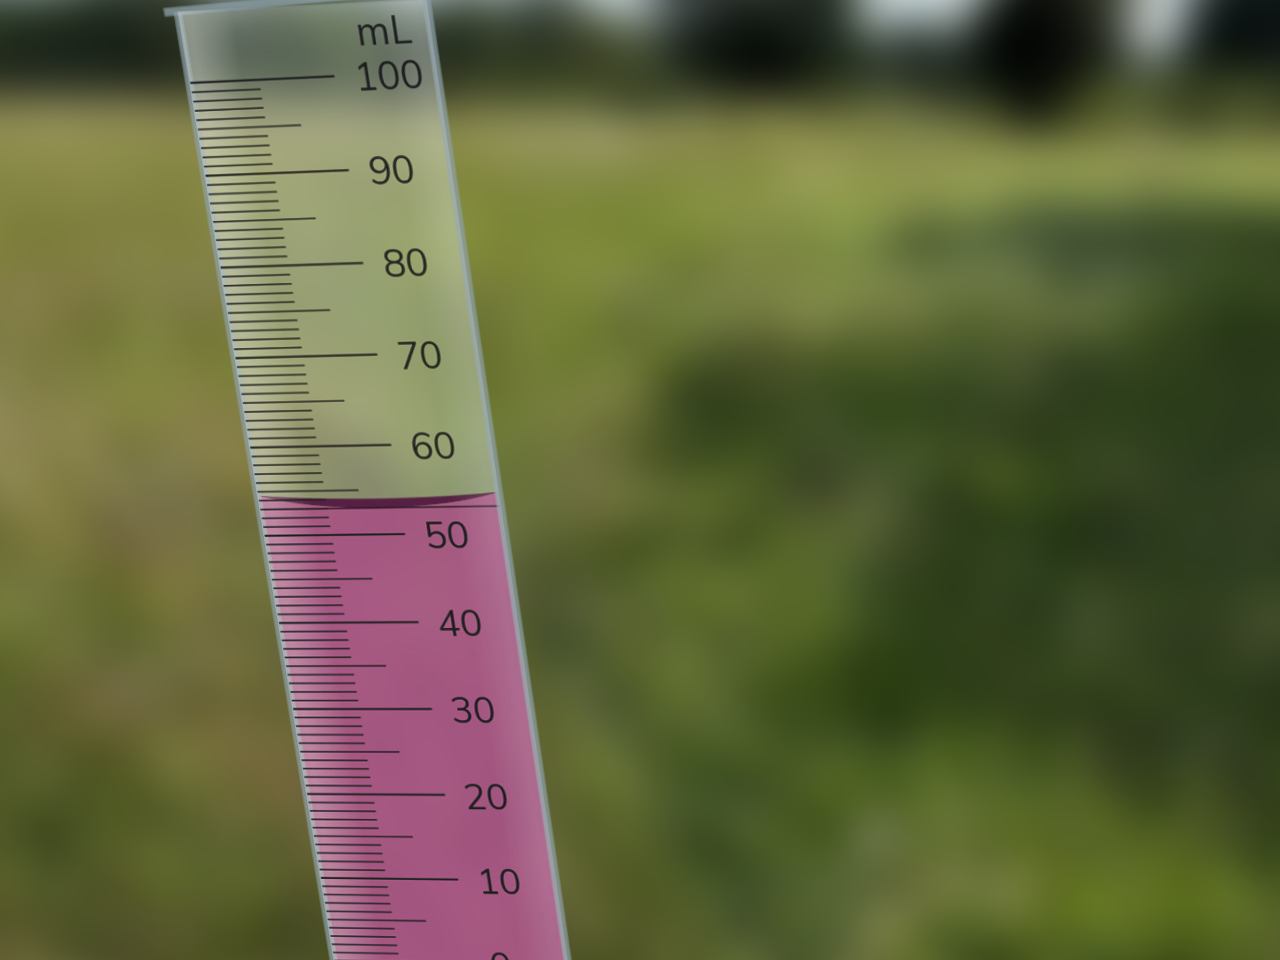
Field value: mL 53
